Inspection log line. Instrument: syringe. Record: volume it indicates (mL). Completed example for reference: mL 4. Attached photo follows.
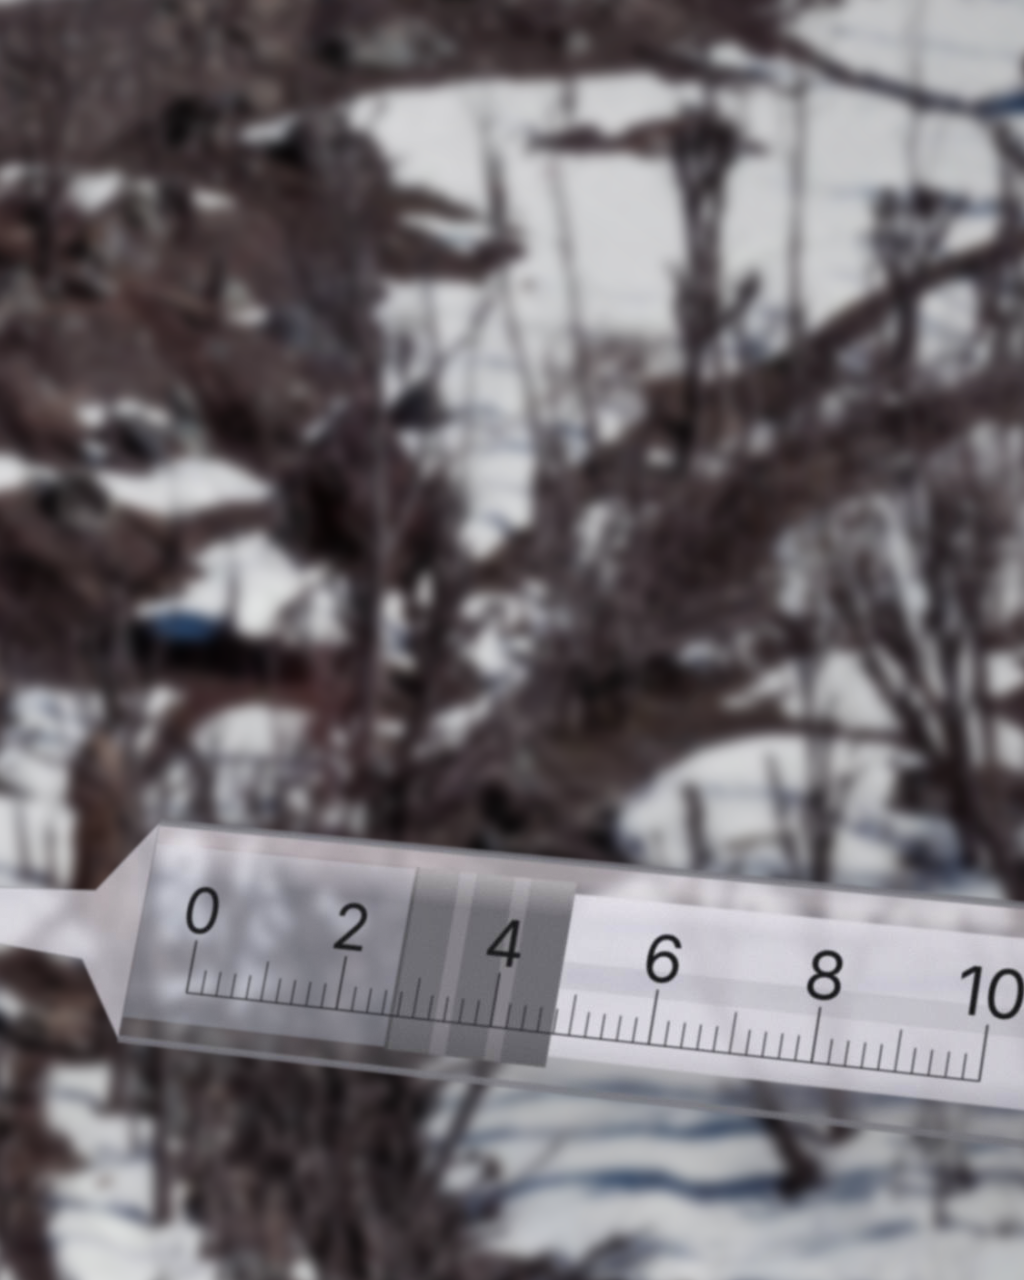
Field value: mL 2.7
